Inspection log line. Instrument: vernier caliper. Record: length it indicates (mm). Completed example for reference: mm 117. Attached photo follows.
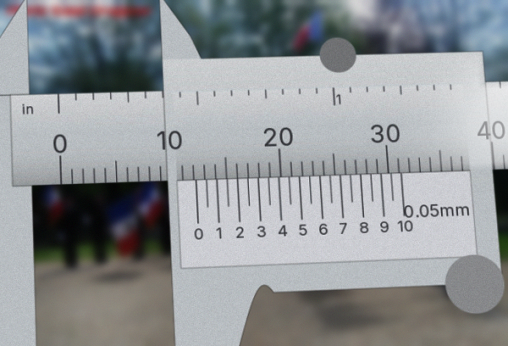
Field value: mm 12.2
